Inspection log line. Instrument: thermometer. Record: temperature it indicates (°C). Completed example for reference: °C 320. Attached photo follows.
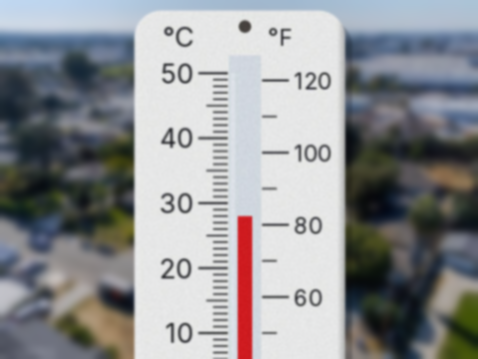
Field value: °C 28
